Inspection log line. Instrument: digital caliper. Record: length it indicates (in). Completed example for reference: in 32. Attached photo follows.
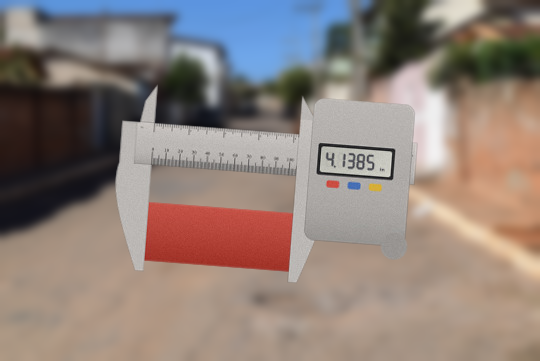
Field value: in 4.1385
